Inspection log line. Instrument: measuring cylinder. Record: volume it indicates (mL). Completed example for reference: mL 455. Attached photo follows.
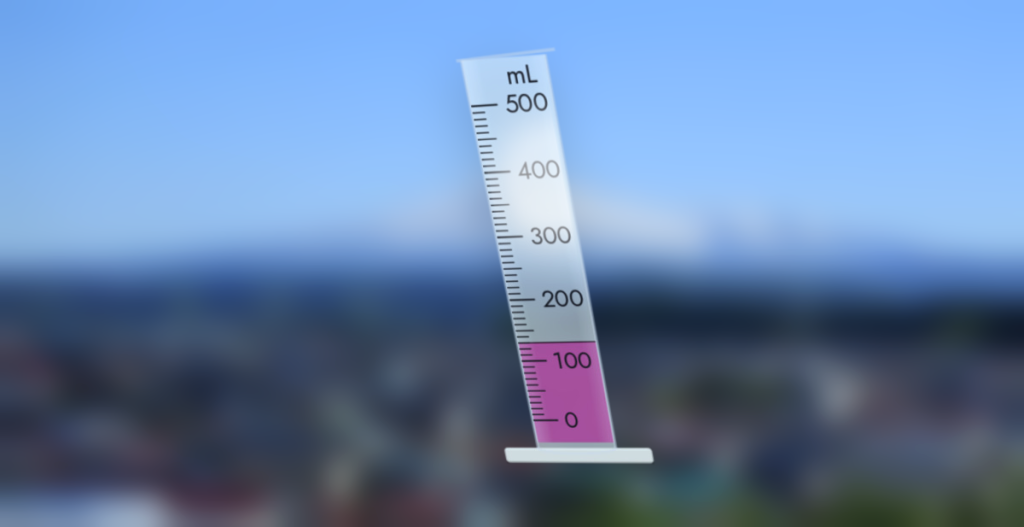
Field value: mL 130
